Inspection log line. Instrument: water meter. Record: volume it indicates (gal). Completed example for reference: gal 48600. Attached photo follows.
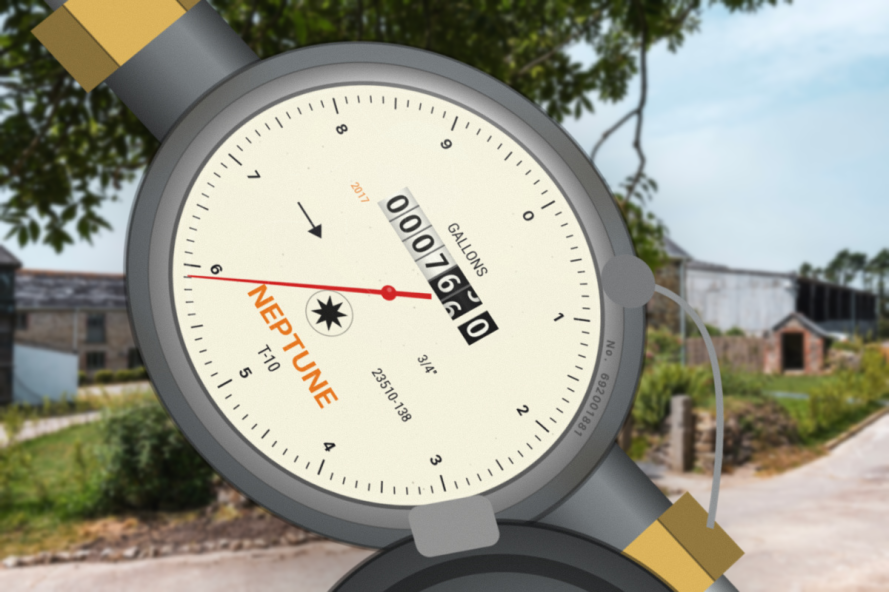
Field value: gal 7655.9
